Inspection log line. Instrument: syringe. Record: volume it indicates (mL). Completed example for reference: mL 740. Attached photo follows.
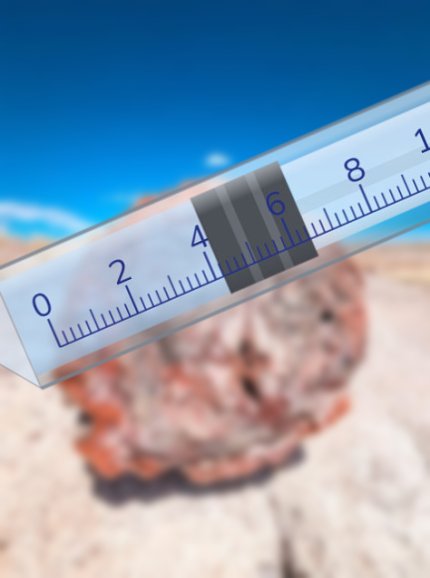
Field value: mL 4.2
